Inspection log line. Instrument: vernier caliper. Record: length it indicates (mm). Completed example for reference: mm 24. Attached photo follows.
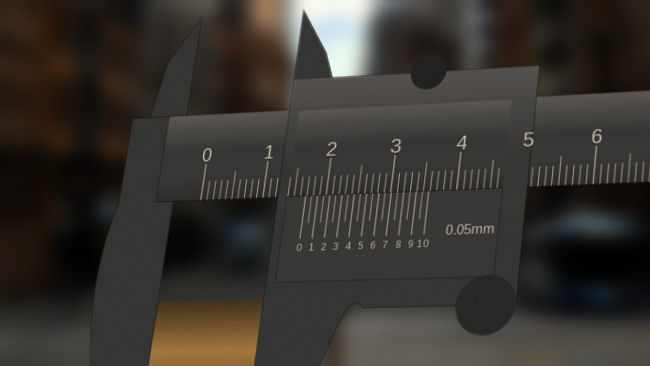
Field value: mm 16.8
